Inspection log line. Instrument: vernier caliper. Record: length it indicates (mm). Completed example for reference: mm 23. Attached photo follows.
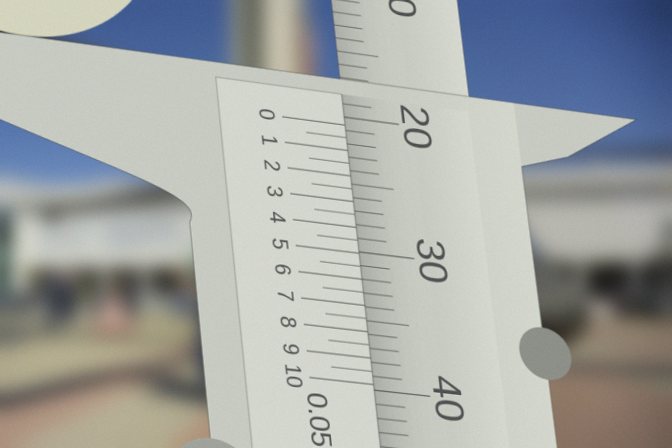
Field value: mm 20.6
